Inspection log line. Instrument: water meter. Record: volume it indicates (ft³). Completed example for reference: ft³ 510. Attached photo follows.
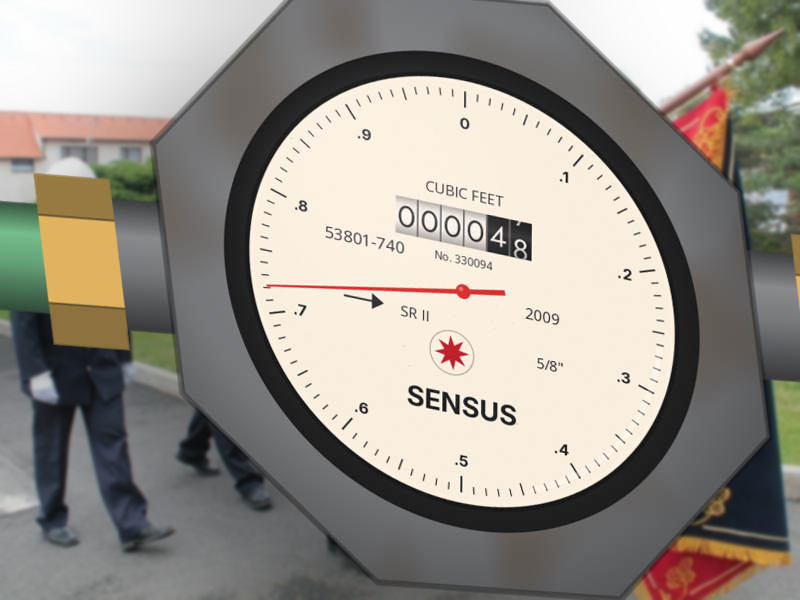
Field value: ft³ 47.72
